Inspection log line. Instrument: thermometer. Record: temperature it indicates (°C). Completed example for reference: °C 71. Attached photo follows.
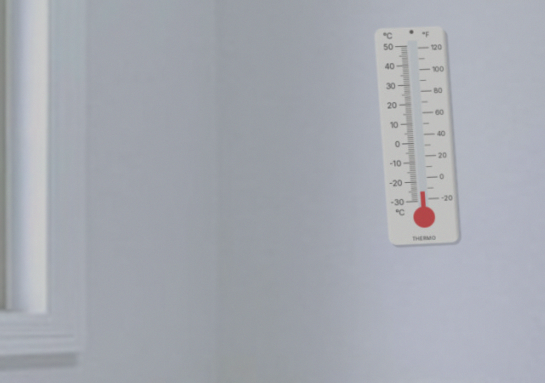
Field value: °C -25
